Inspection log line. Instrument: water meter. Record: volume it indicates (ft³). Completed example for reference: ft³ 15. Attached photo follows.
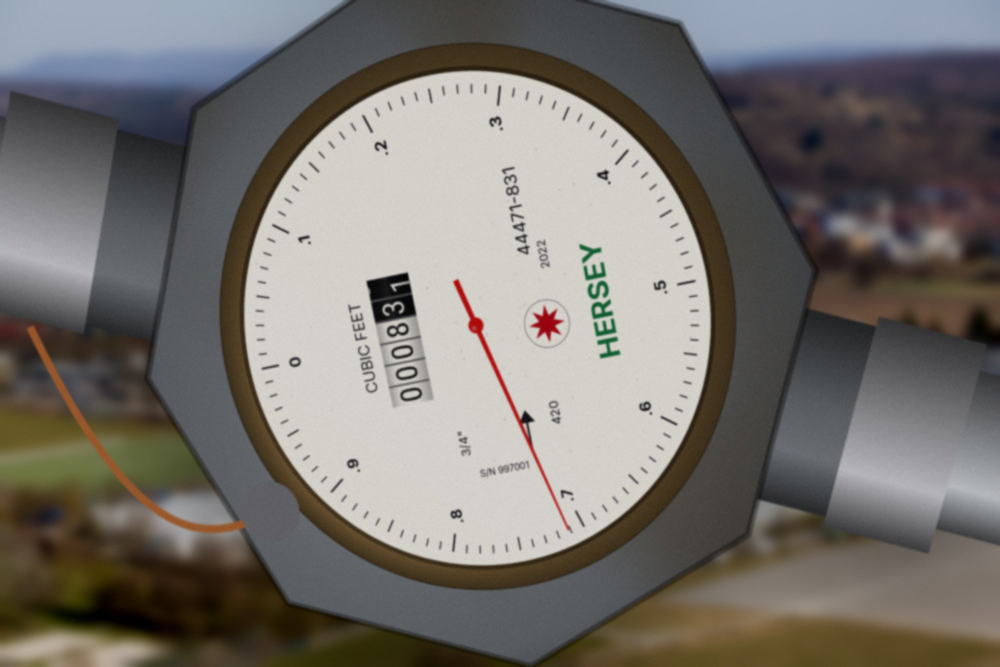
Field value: ft³ 830.71
